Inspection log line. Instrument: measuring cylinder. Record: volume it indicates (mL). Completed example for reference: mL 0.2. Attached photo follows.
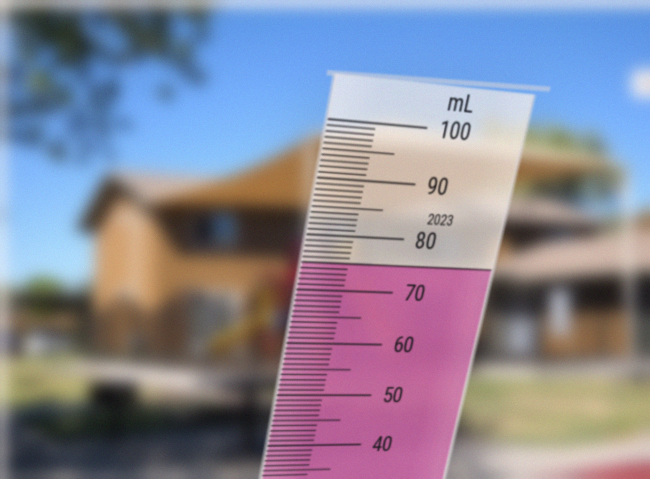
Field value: mL 75
